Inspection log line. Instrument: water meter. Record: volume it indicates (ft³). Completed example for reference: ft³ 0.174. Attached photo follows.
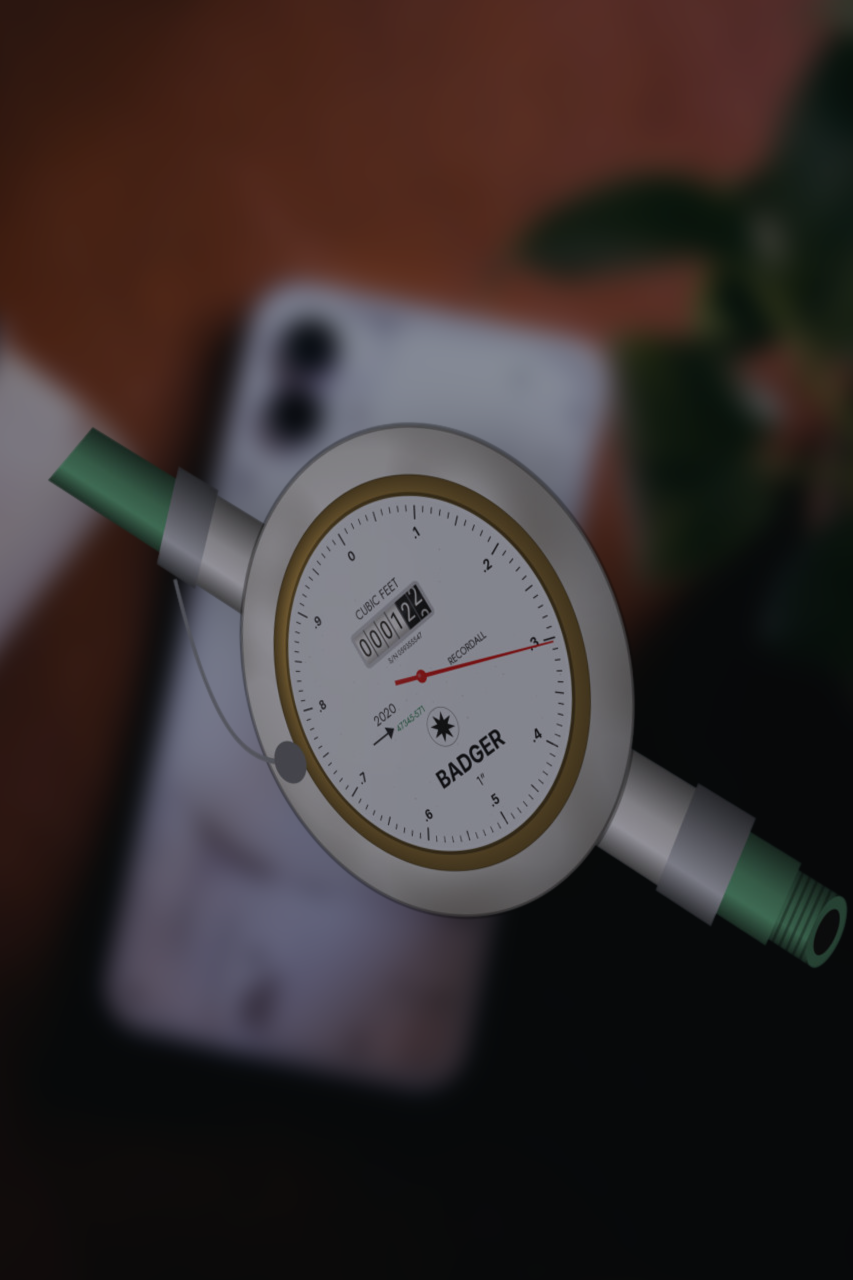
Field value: ft³ 122.30
